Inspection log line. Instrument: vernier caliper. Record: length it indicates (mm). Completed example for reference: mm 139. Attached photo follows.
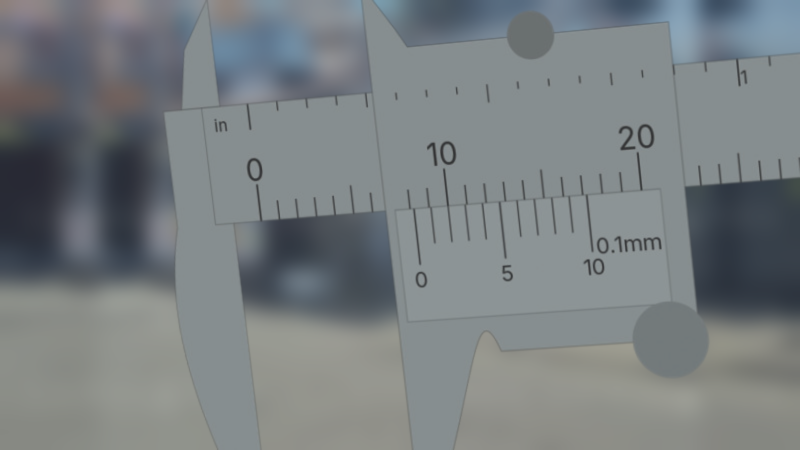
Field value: mm 8.2
